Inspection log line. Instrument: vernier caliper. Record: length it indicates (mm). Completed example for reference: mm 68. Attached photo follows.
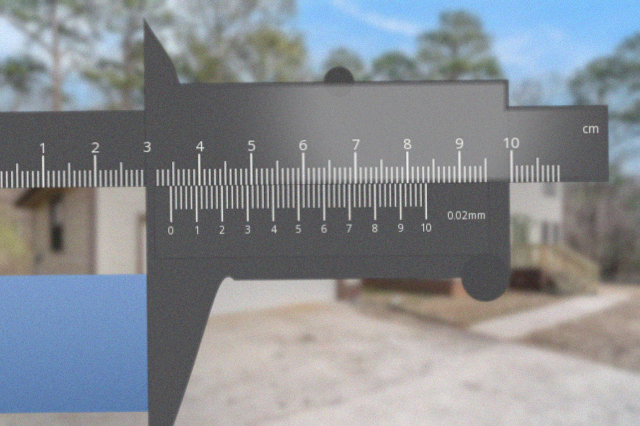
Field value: mm 34.5
